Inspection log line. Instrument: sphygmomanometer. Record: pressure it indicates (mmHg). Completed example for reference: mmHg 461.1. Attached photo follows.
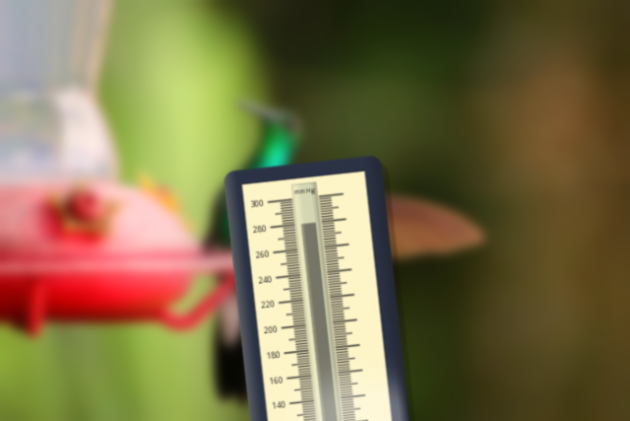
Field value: mmHg 280
